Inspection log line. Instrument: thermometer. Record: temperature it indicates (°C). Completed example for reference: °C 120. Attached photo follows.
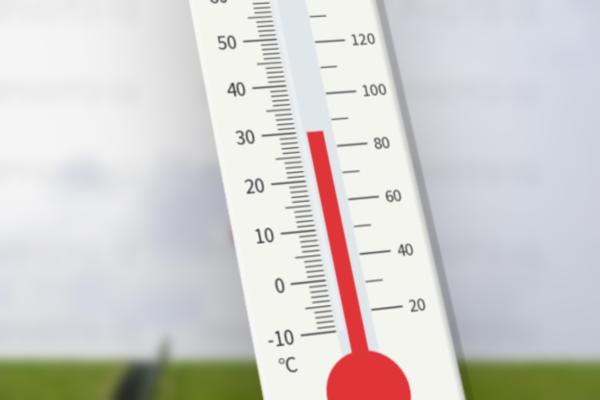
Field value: °C 30
